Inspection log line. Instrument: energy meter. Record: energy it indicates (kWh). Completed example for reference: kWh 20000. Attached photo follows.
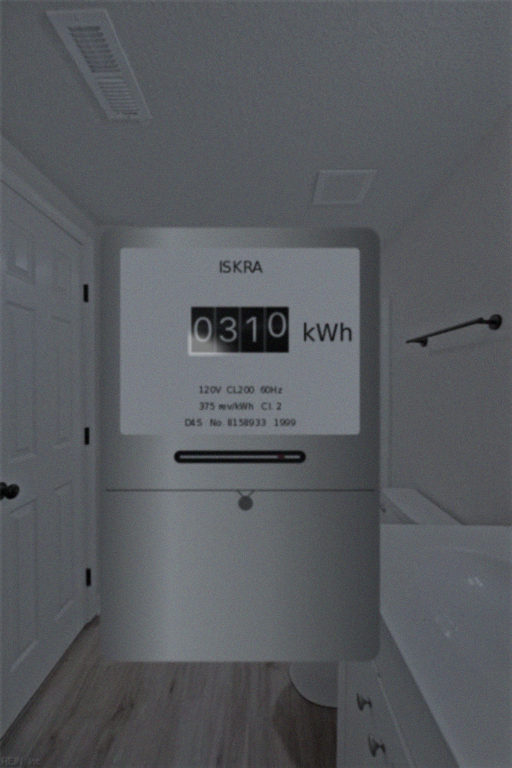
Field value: kWh 310
